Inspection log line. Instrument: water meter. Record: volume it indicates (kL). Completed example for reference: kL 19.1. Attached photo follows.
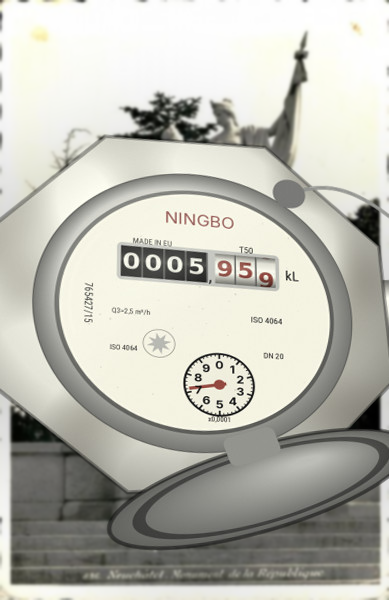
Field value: kL 5.9587
